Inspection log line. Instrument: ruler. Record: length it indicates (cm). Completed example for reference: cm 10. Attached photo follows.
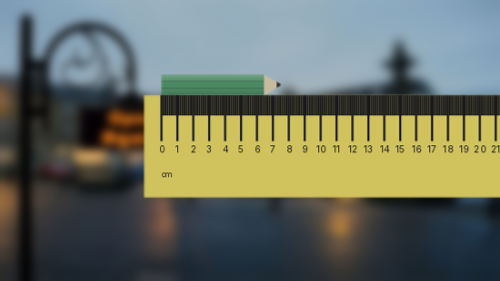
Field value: cm 7.5
